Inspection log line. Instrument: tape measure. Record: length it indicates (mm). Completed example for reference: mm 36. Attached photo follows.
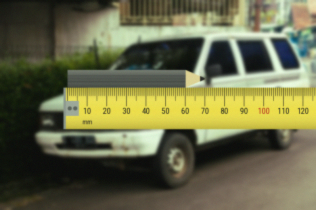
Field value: mm 70
